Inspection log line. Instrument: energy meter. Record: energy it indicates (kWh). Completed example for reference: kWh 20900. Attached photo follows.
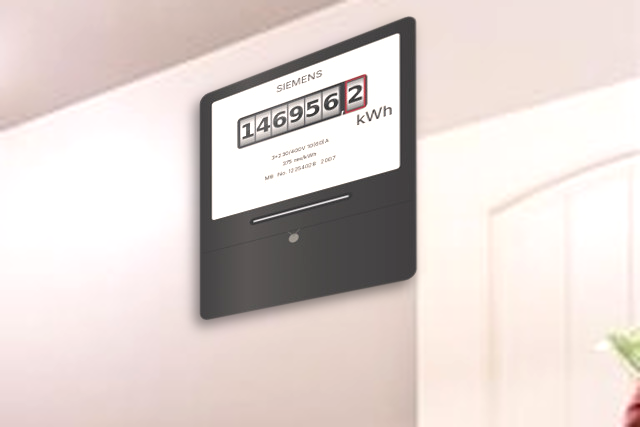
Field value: kWh 146956.2
